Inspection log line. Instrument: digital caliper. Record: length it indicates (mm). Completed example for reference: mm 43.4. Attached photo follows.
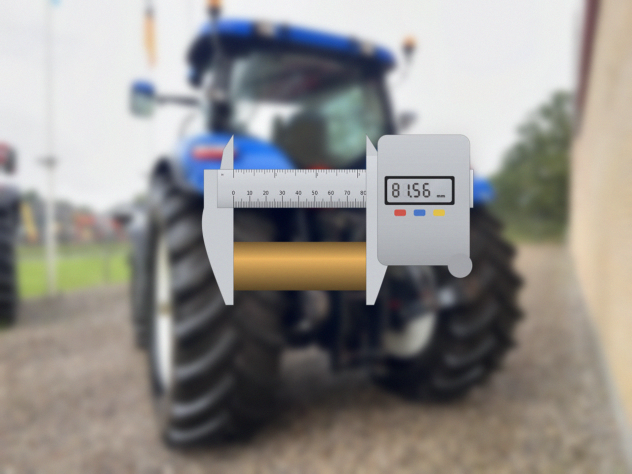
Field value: mm 81.56
